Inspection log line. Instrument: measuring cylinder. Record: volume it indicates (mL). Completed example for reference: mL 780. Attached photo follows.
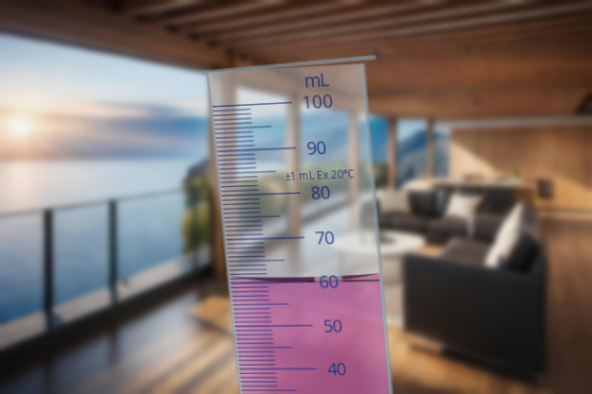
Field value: mL 60
